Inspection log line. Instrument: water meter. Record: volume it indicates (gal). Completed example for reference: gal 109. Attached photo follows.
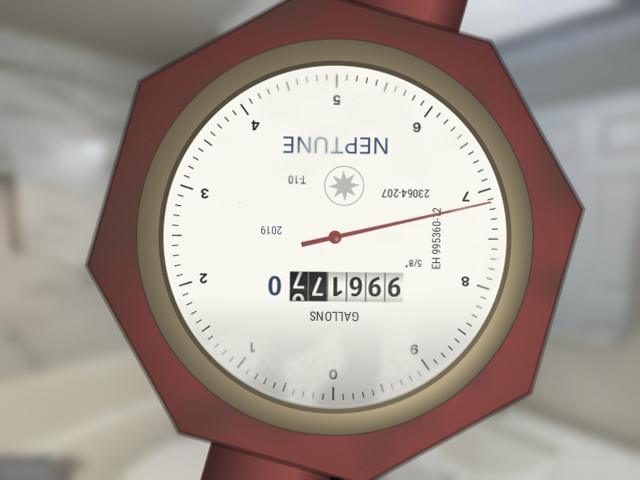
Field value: gal 9961767.1
